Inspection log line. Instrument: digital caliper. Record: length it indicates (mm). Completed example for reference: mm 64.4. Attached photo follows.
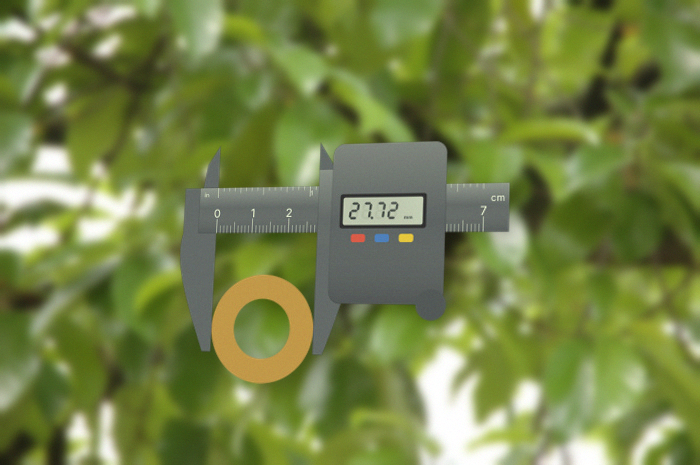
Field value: mm 27.72
